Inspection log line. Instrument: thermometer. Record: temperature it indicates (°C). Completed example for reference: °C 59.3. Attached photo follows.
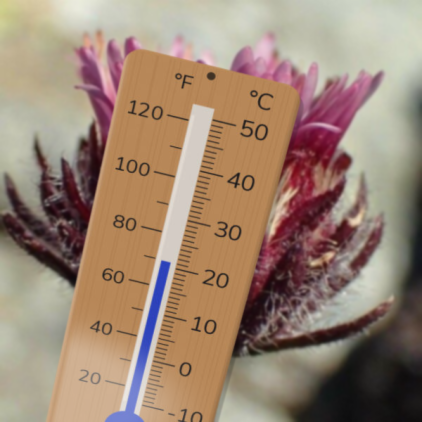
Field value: °C 21
